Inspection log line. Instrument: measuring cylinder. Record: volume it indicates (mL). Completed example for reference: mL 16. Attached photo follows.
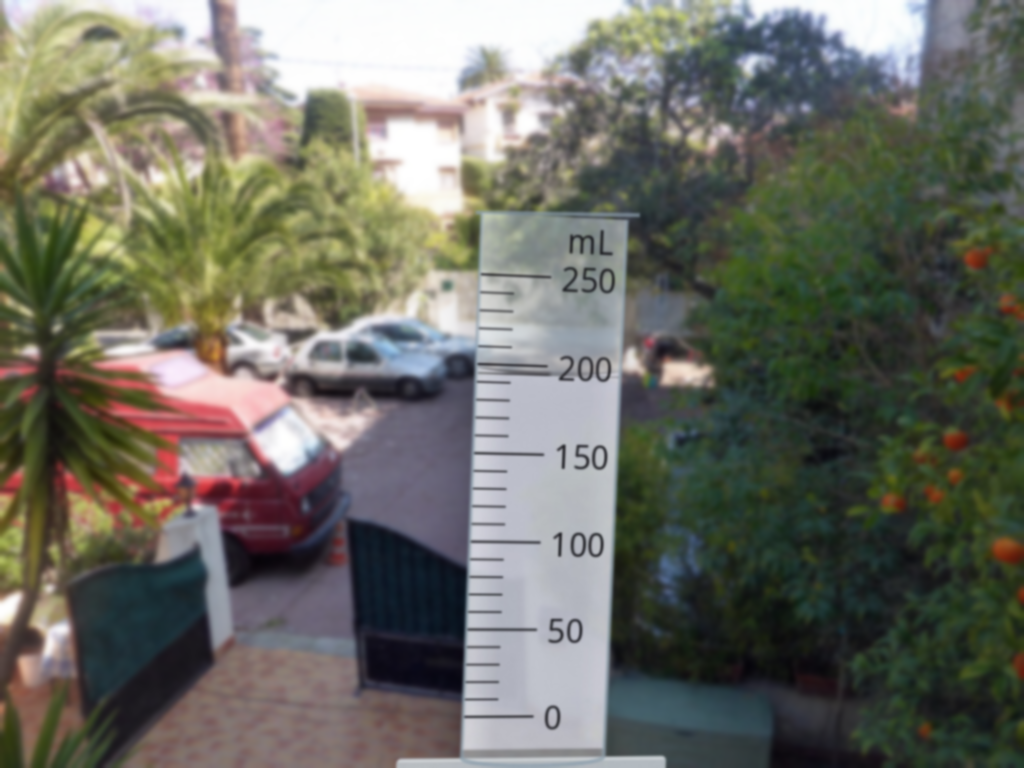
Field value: mL 195
